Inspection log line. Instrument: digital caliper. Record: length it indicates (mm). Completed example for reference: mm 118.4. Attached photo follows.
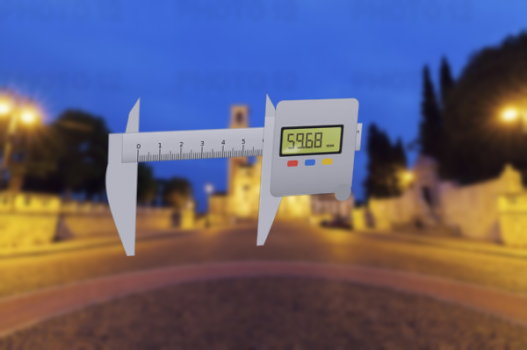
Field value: mm 59.68
